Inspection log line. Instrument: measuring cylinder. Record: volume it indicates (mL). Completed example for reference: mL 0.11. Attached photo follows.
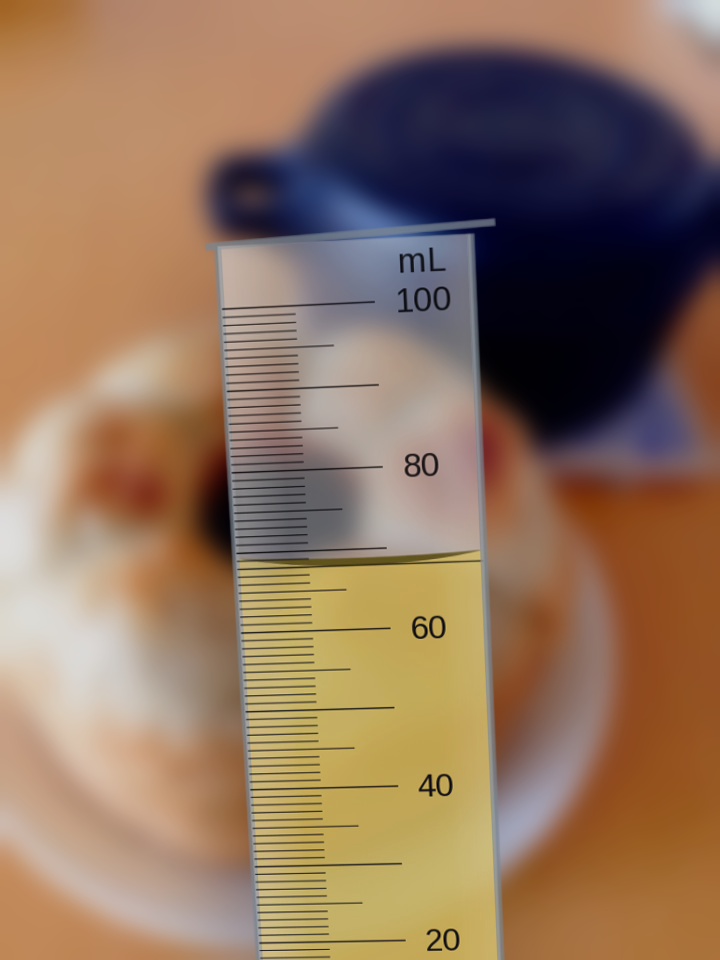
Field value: mL 68
